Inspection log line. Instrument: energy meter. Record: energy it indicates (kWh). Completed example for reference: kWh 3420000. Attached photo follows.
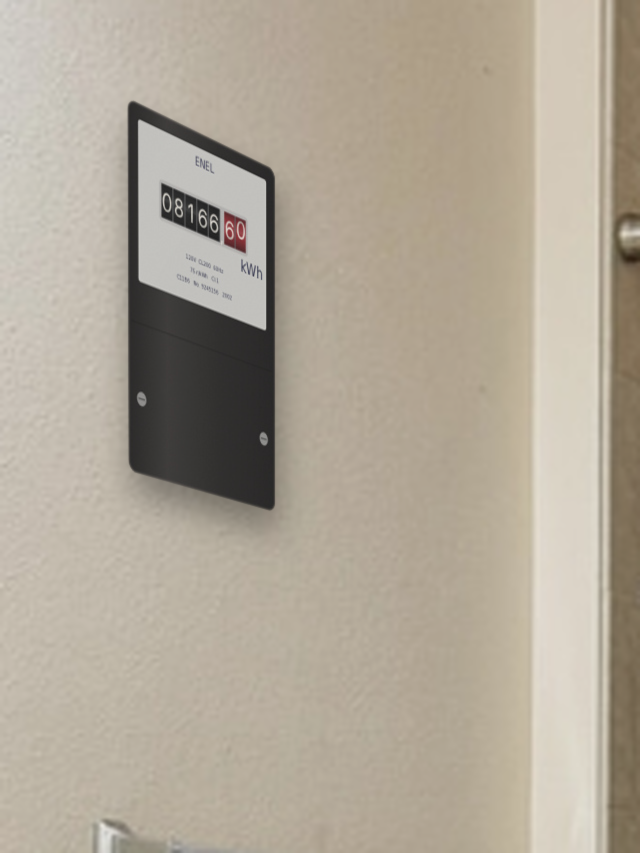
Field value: kWh 8166.60
